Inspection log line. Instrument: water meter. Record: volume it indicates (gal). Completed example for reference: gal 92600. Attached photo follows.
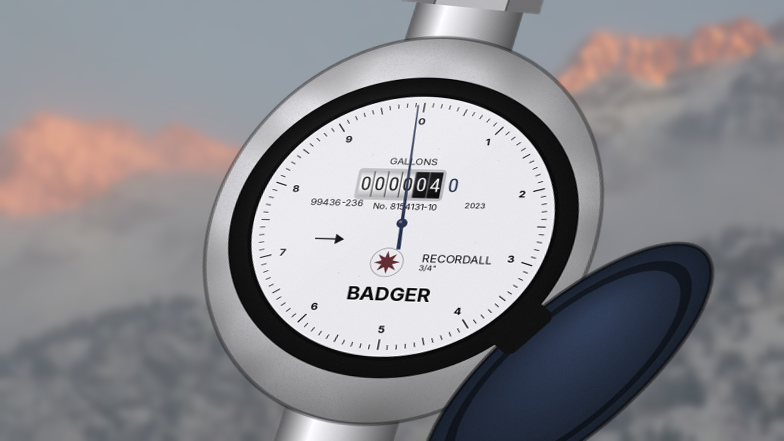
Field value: gal 39.9
